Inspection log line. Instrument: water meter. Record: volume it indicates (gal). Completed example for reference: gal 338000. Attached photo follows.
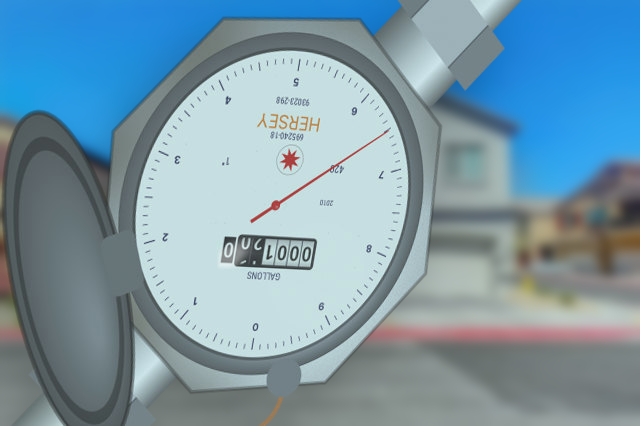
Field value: gal 1196.5
